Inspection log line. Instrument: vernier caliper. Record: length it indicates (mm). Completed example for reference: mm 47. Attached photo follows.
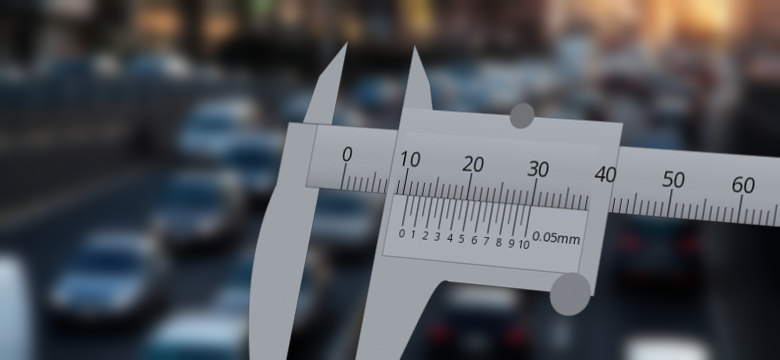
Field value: mm 10.8
